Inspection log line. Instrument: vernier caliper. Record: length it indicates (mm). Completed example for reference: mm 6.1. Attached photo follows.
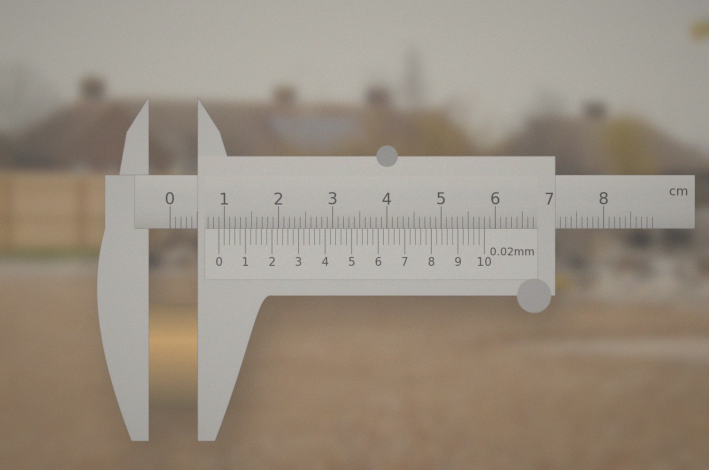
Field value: mm 9.0
